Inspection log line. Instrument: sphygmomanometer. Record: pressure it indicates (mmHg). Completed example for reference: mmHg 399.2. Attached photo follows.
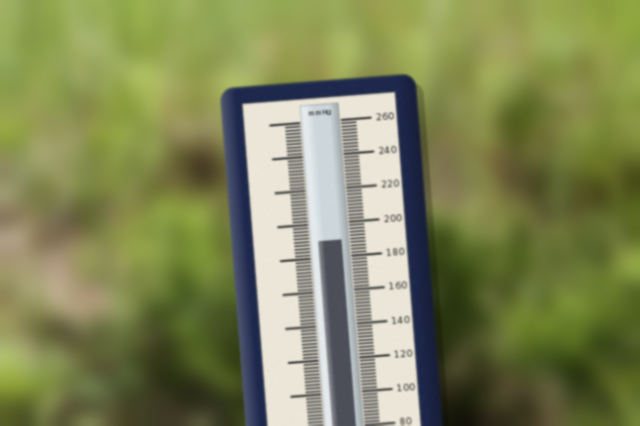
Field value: mmHg 190
